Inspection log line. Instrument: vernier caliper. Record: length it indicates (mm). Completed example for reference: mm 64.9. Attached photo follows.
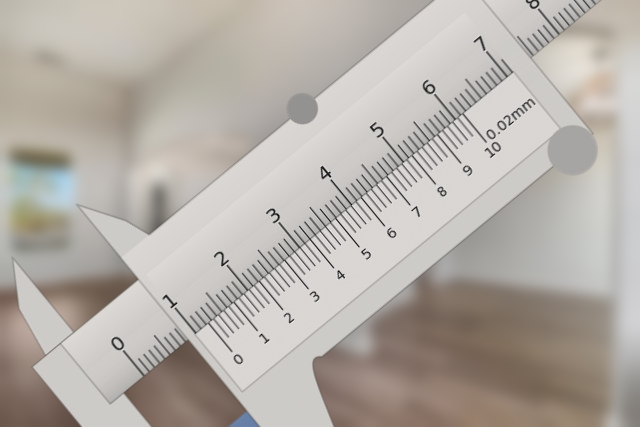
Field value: mm 12.4
